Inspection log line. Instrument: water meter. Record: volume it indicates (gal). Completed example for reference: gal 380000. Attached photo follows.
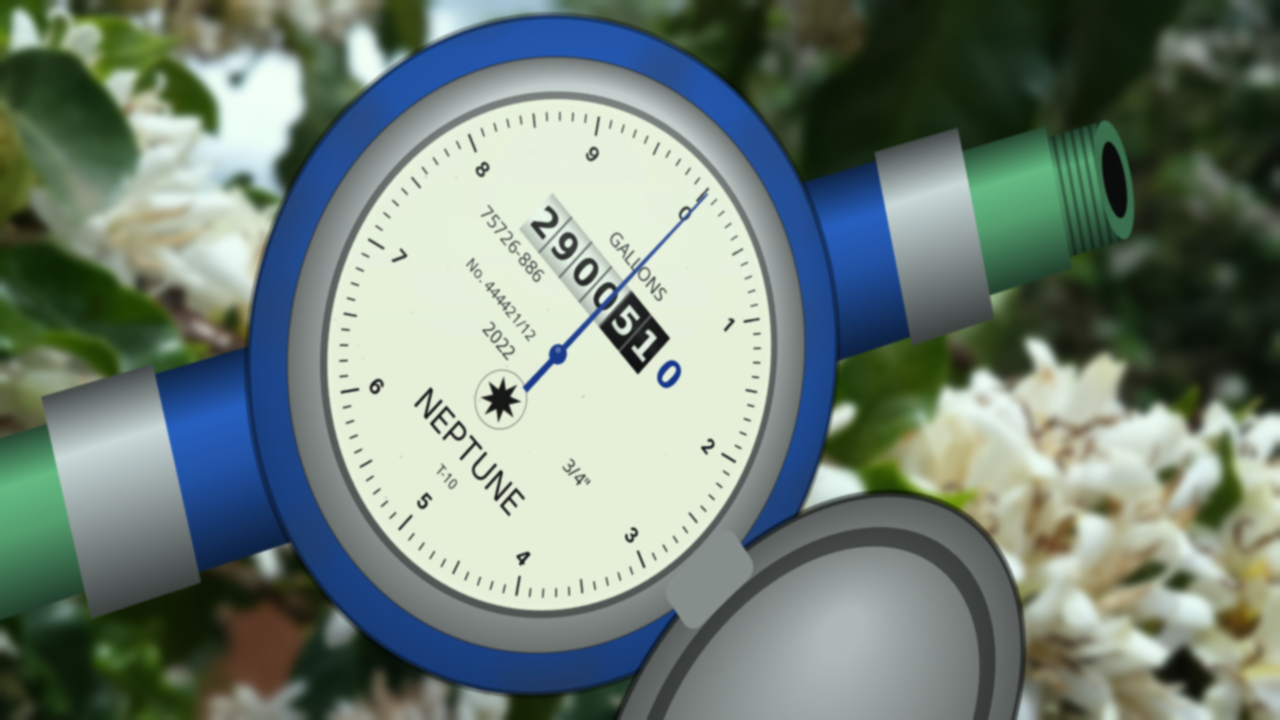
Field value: gal 2900510.0
